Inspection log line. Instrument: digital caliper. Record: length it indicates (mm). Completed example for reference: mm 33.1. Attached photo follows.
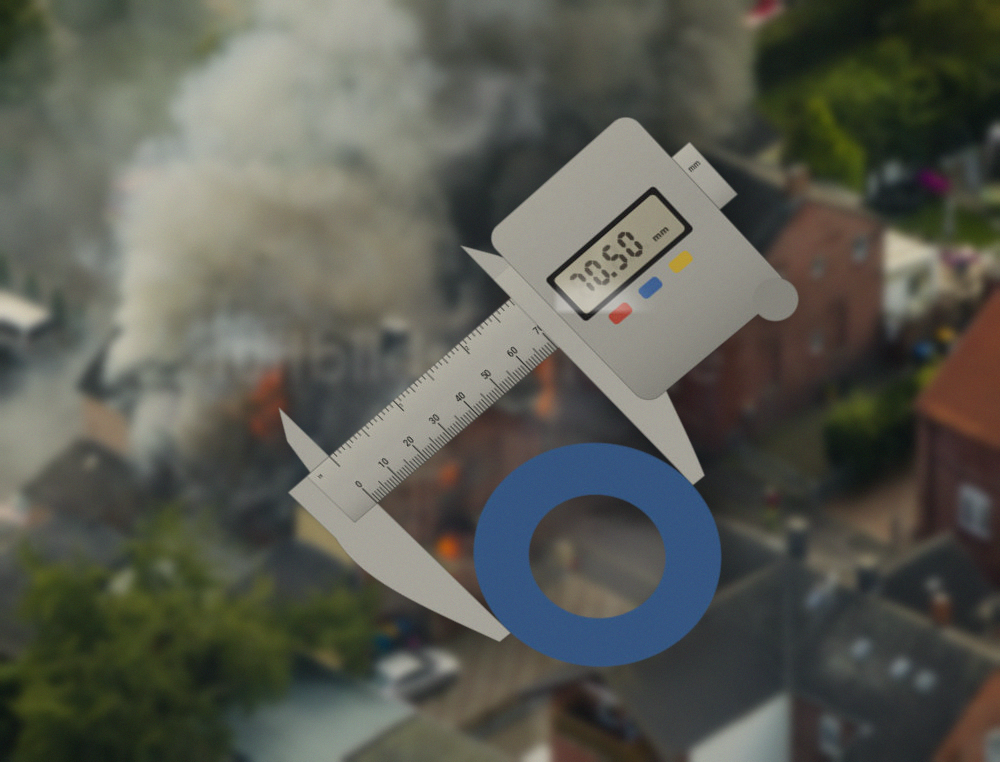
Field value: mm 70.50
